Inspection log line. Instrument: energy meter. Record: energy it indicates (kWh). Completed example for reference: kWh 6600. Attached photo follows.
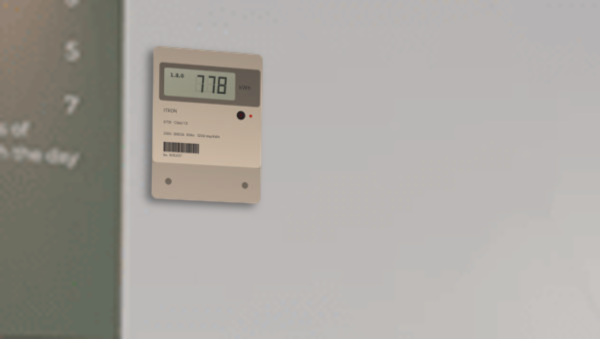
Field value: kWh 778
